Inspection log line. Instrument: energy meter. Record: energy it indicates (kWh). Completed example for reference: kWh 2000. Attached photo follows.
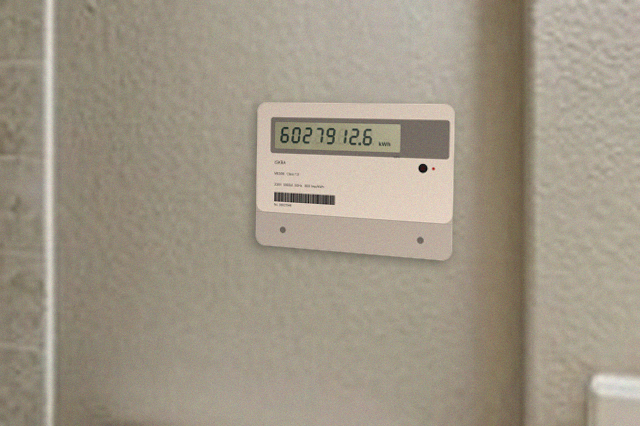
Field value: kWh 6027912.6
